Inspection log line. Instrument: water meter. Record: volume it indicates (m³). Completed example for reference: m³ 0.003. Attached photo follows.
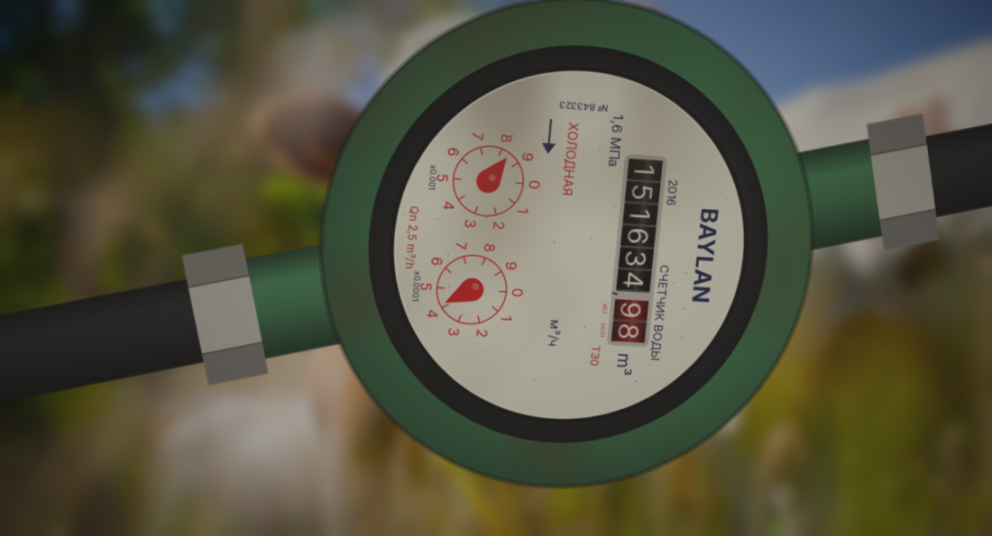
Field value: m³ 151634.9884
